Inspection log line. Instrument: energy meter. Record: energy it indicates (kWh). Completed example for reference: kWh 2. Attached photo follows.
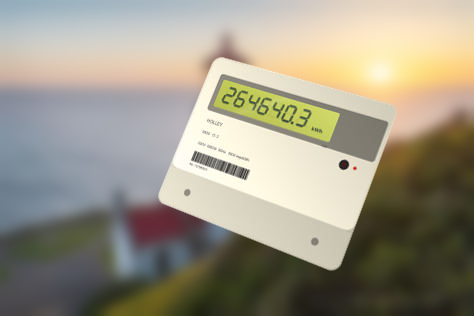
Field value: kWh 264640.3
